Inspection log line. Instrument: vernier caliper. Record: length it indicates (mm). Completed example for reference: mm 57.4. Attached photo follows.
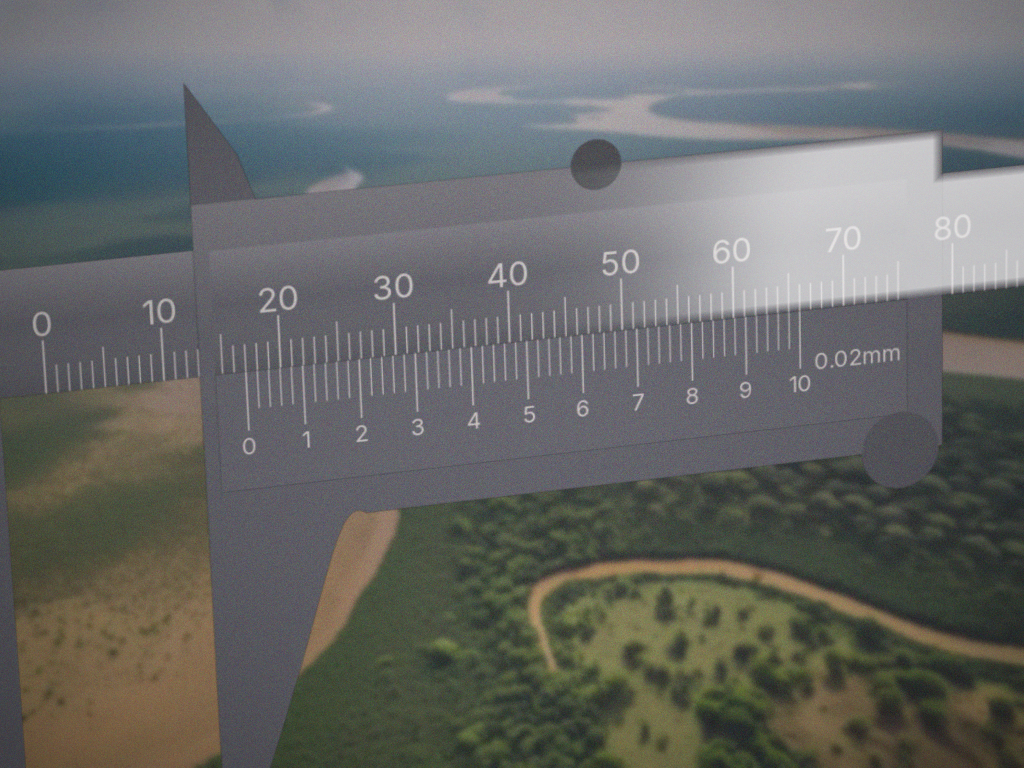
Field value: mm 17.0
